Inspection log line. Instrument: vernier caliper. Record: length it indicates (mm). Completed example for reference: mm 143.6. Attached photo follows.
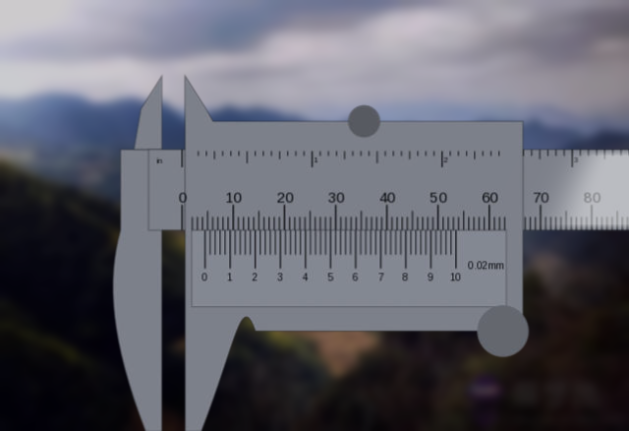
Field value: mm 4.5
